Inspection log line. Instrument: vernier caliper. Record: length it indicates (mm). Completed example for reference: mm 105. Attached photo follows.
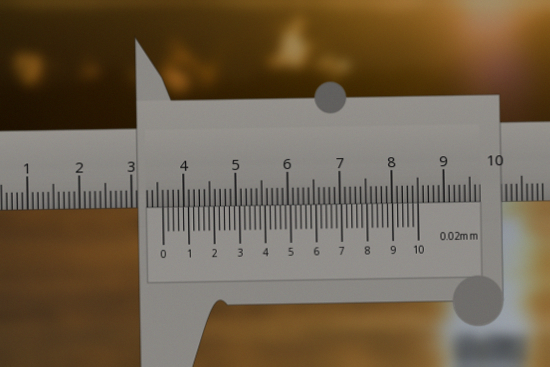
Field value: mm 36.0
